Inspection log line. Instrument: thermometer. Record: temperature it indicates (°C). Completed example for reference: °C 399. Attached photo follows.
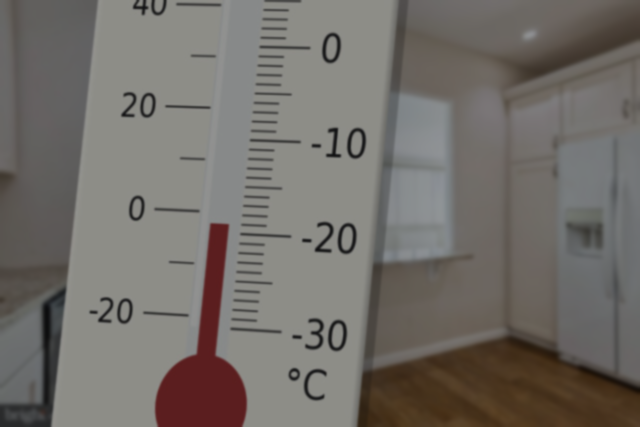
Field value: °C -19
